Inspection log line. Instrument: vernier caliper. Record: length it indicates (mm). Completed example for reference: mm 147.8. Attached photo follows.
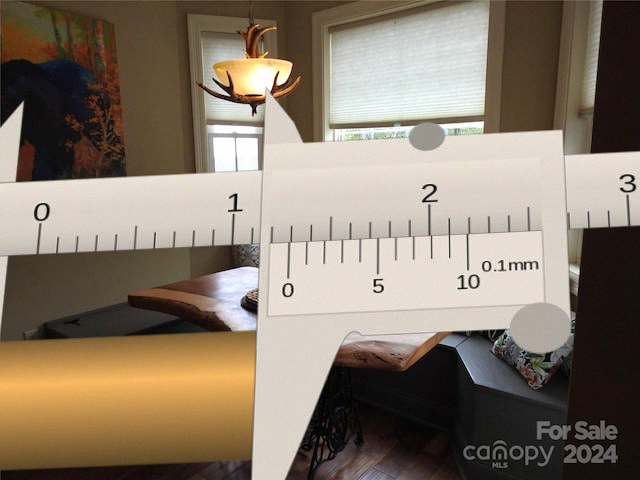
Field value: mm 12.9
